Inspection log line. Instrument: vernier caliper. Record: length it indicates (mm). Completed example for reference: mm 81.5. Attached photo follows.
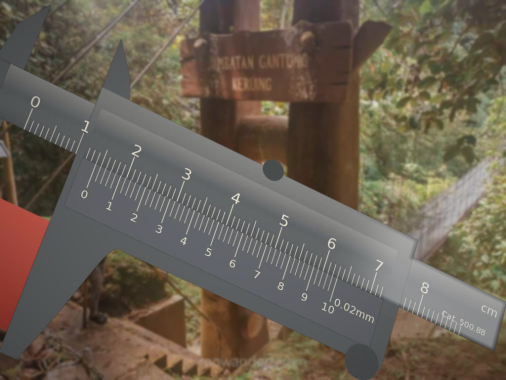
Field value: mm 14.0
